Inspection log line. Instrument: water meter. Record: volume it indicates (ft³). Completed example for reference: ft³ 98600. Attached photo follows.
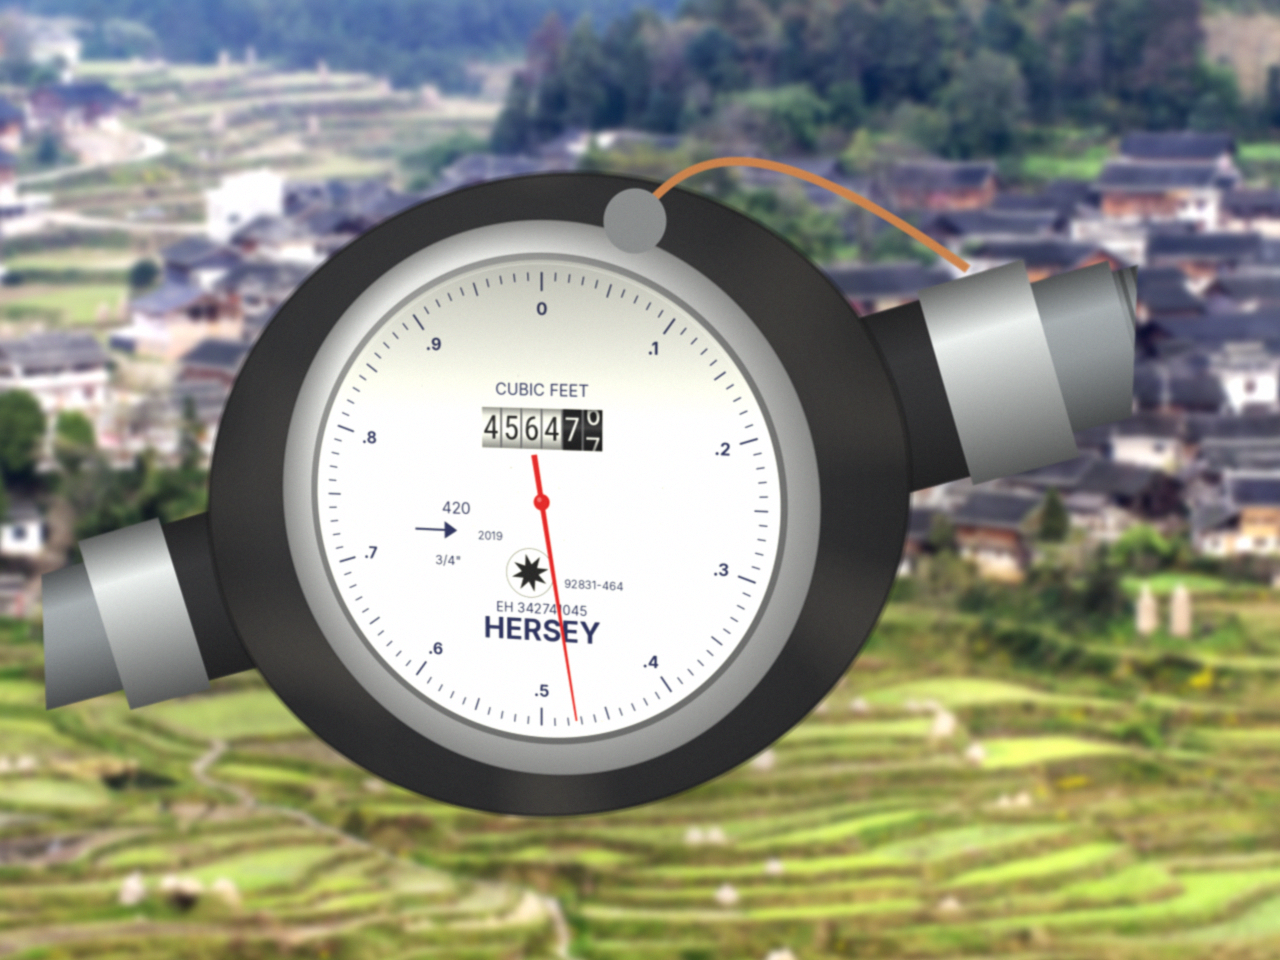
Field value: ft³ 456476.47
